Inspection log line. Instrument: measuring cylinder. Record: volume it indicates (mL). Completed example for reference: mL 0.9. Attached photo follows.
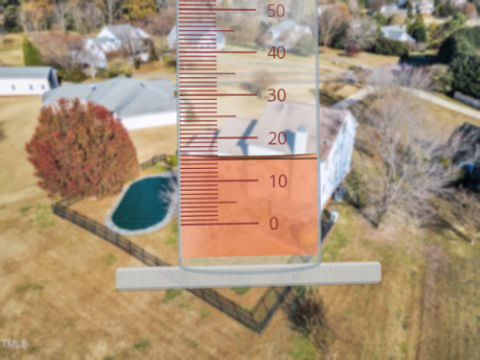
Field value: mL 15
